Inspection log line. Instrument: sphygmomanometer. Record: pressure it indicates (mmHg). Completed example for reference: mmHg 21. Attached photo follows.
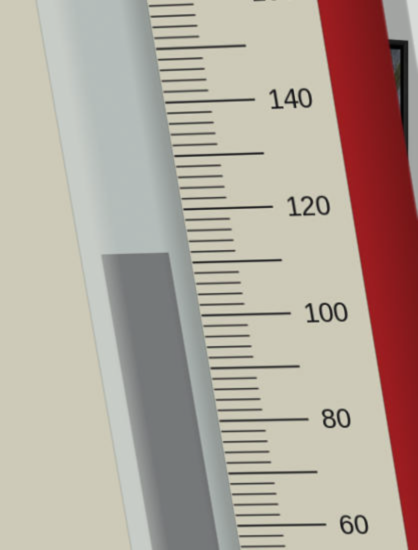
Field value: mmHg 112
